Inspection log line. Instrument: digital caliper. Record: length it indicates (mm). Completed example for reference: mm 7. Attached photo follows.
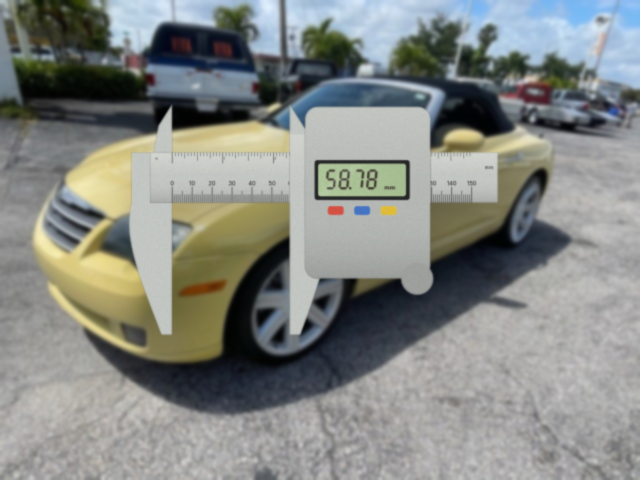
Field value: mm 58.78
